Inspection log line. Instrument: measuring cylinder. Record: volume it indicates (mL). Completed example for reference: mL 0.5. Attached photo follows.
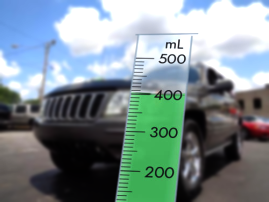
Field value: mL 400
